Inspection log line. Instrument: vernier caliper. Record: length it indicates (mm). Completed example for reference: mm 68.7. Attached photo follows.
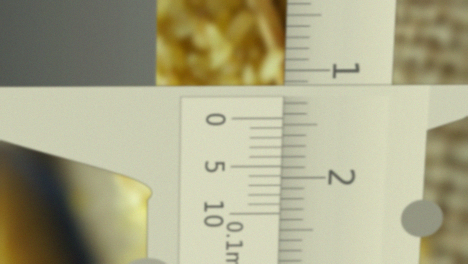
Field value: mm 14.4
